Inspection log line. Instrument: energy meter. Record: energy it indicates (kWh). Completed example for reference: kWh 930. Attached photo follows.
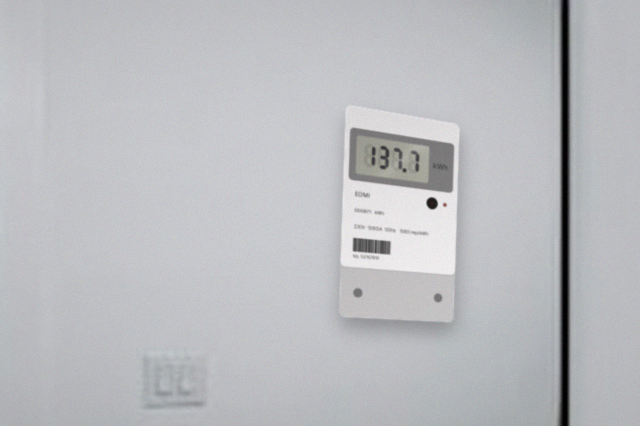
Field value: kWh 137.7
